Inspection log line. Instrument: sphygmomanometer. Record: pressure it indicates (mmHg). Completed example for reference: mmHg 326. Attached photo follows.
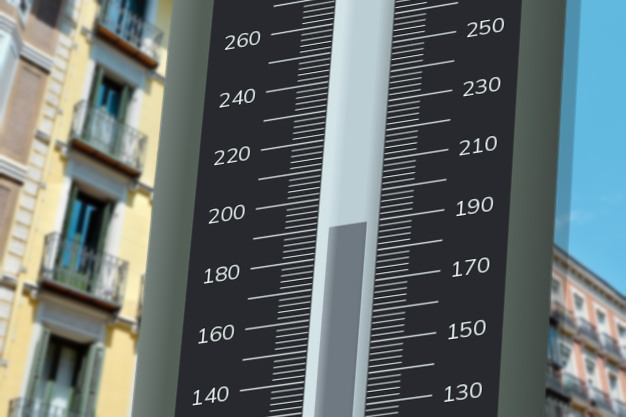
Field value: mmHg 190
